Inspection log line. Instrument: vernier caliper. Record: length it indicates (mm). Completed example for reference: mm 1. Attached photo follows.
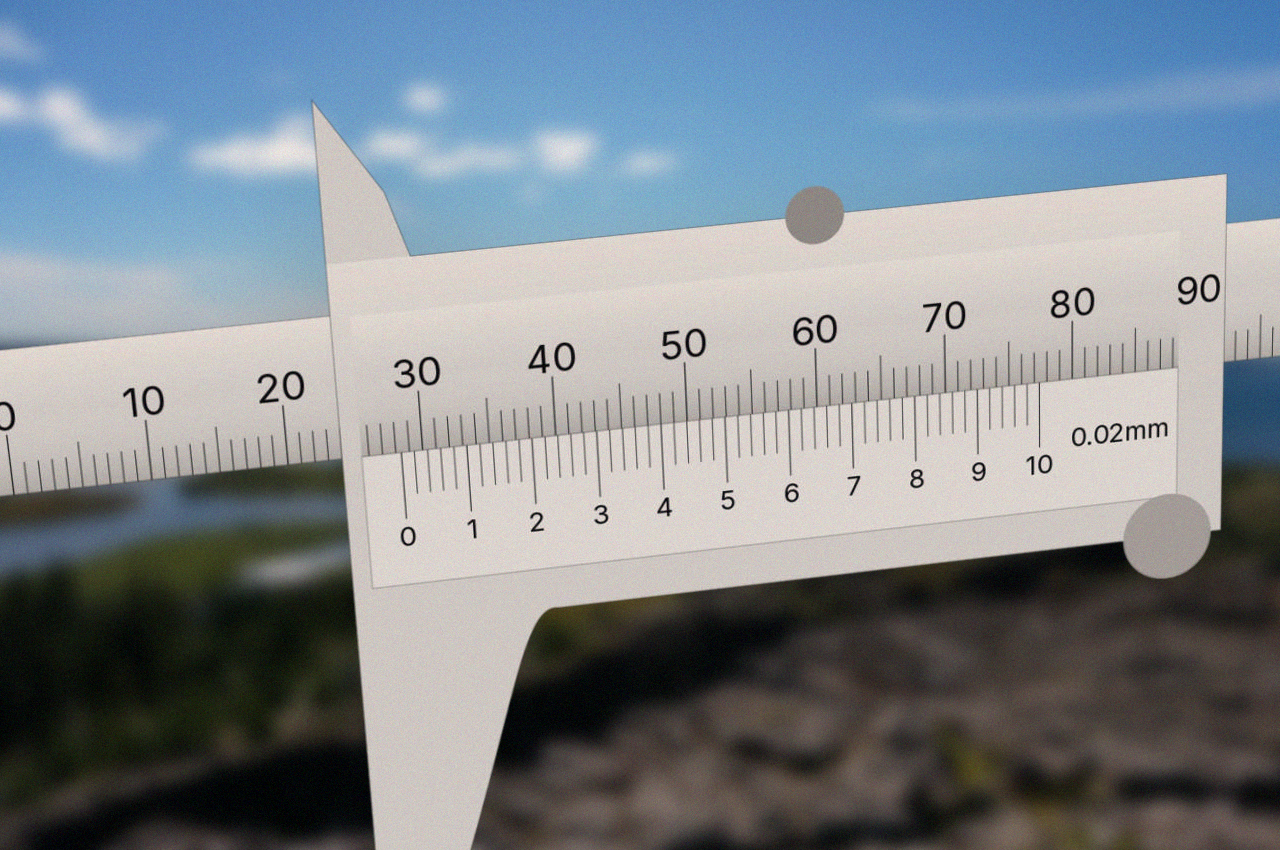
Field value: mm 28.4
